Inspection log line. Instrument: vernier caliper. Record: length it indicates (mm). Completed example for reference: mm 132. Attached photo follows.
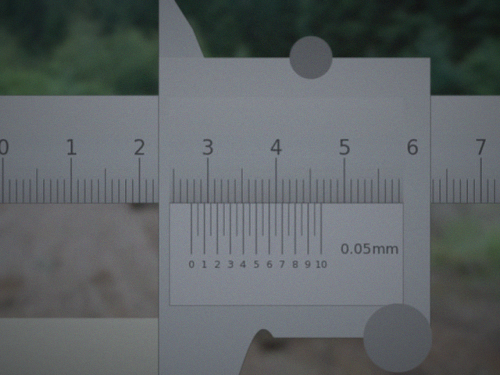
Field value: mm 27.6
